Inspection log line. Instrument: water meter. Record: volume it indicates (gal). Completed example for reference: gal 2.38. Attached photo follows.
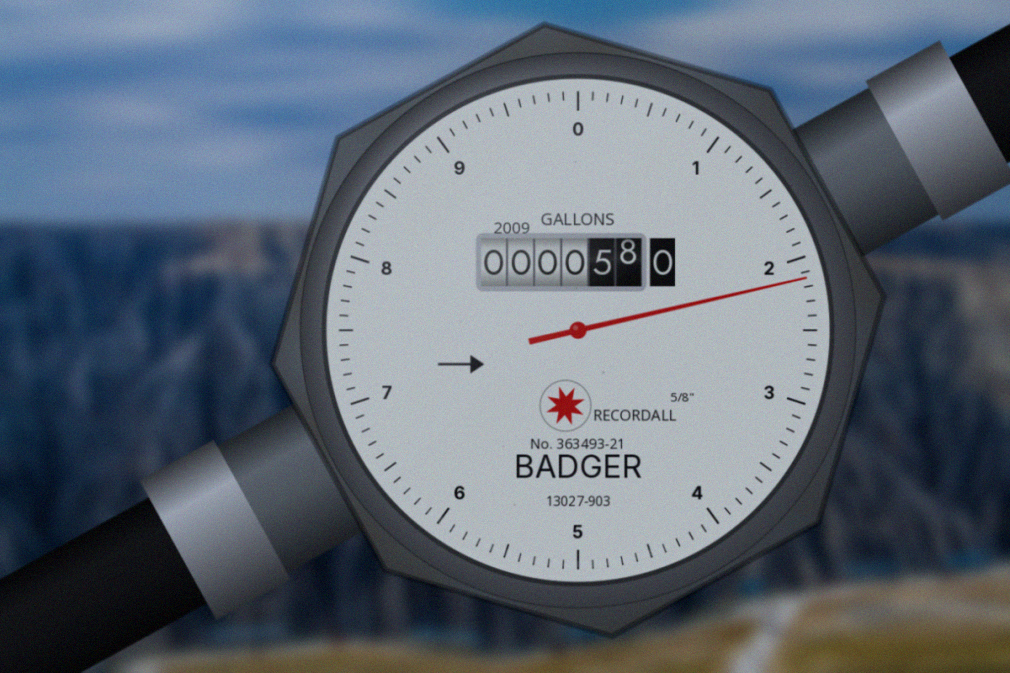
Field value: gal 582.1
